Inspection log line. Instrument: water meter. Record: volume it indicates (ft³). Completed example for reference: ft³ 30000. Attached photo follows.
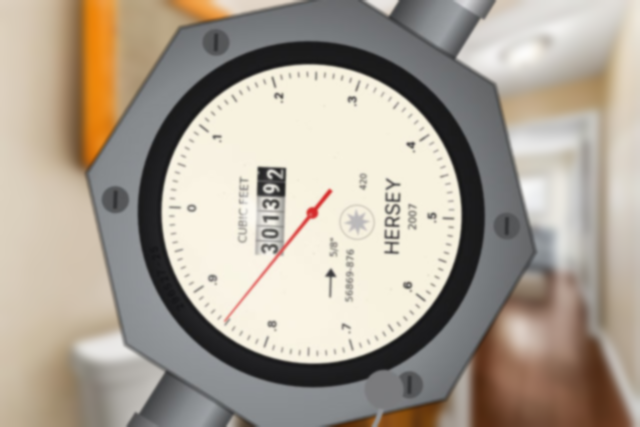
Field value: ft³ 301391.85
